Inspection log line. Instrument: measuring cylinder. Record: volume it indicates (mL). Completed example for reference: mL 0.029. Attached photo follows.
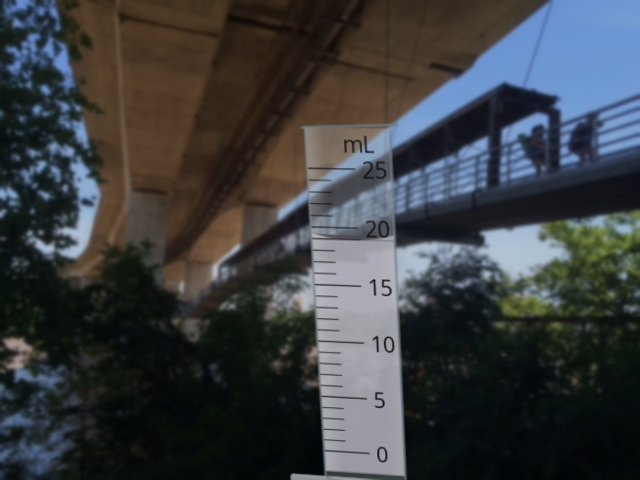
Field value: mL 19
